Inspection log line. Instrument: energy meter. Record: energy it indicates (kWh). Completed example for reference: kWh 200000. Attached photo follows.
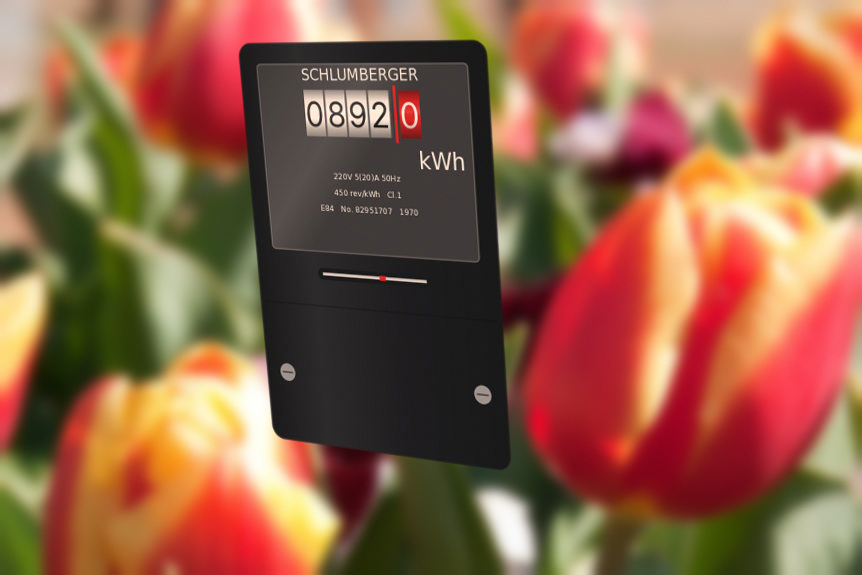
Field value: kWh 892.0
